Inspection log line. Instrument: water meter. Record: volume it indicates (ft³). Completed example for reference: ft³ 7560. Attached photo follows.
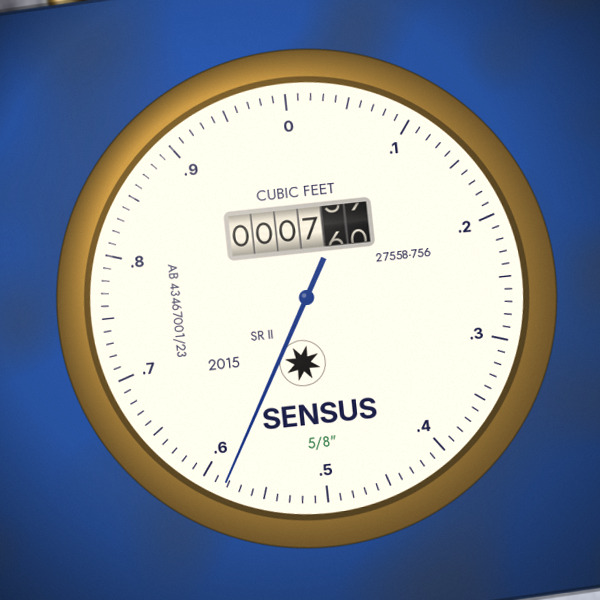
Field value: ft³ 759.58
